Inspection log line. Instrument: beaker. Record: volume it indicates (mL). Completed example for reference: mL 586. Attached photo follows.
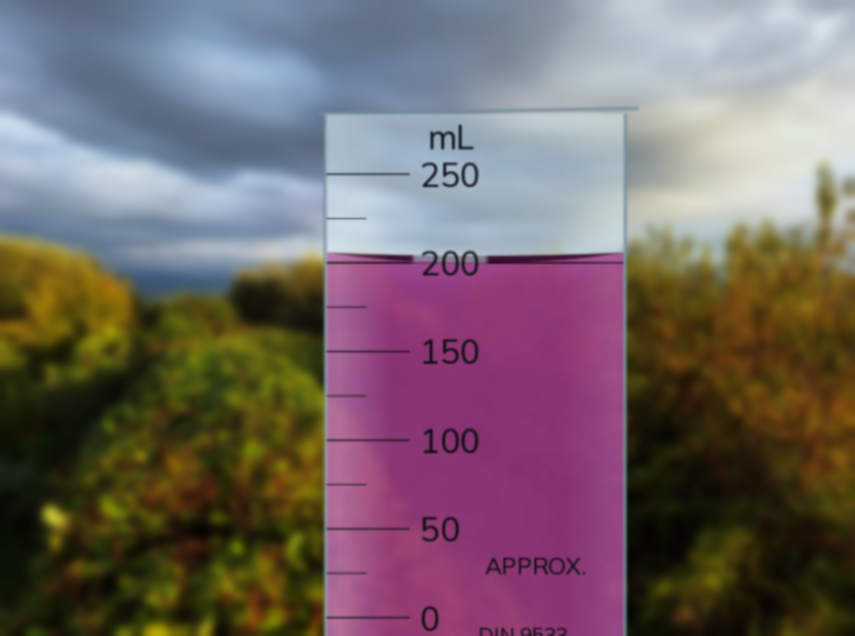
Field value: mL 200
